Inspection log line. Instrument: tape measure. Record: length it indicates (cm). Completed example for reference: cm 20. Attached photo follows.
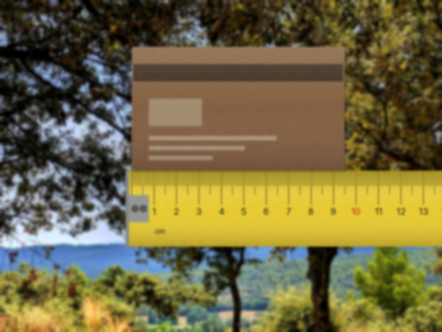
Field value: cm 9.5
